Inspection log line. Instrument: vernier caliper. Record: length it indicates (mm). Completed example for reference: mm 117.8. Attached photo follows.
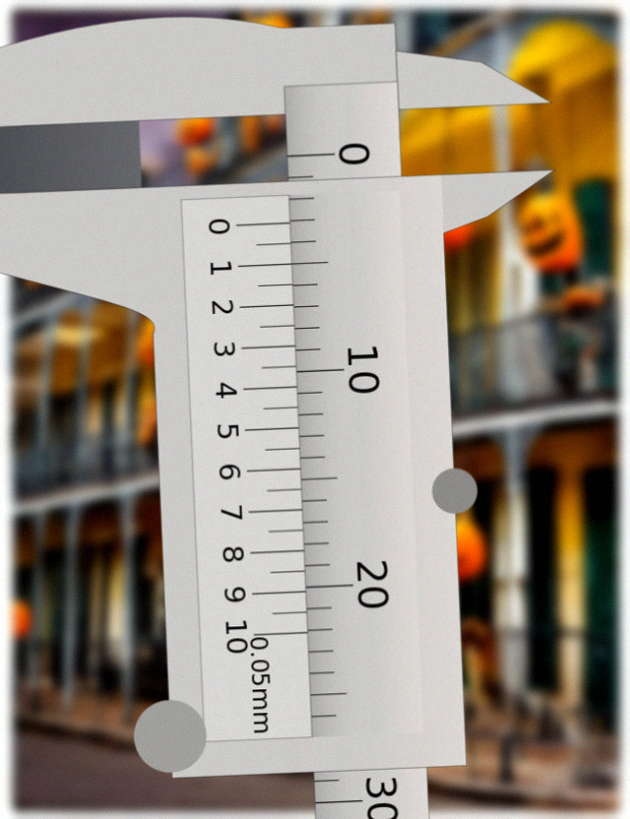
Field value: mm 3.10
